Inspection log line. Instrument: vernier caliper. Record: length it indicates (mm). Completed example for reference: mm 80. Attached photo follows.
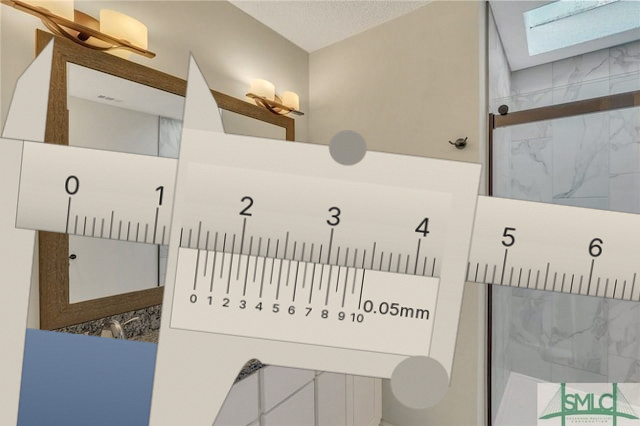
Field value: mm 15.2
